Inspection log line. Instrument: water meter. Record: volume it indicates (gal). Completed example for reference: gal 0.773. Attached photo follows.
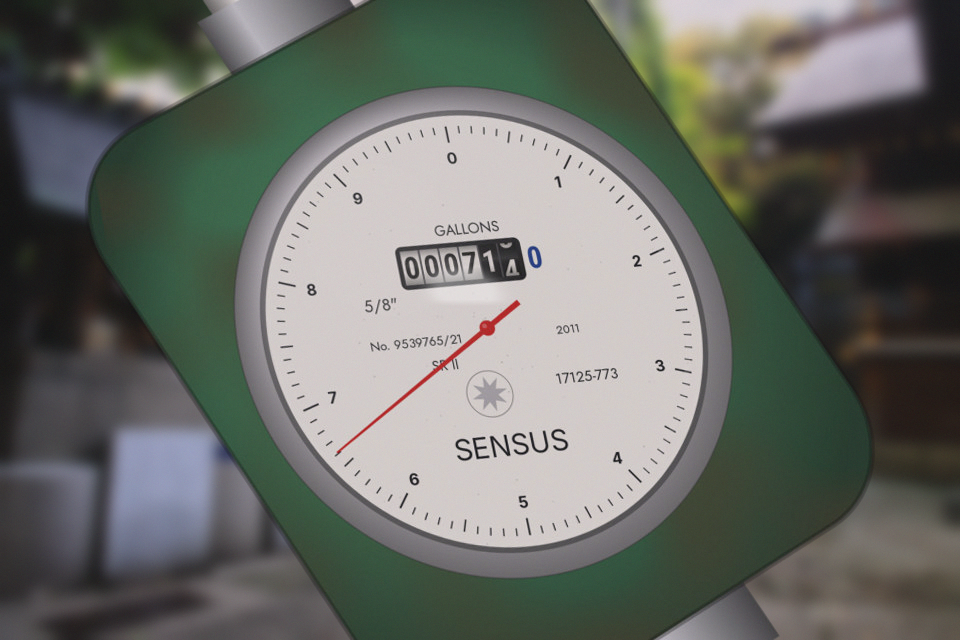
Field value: gal 7136.6
